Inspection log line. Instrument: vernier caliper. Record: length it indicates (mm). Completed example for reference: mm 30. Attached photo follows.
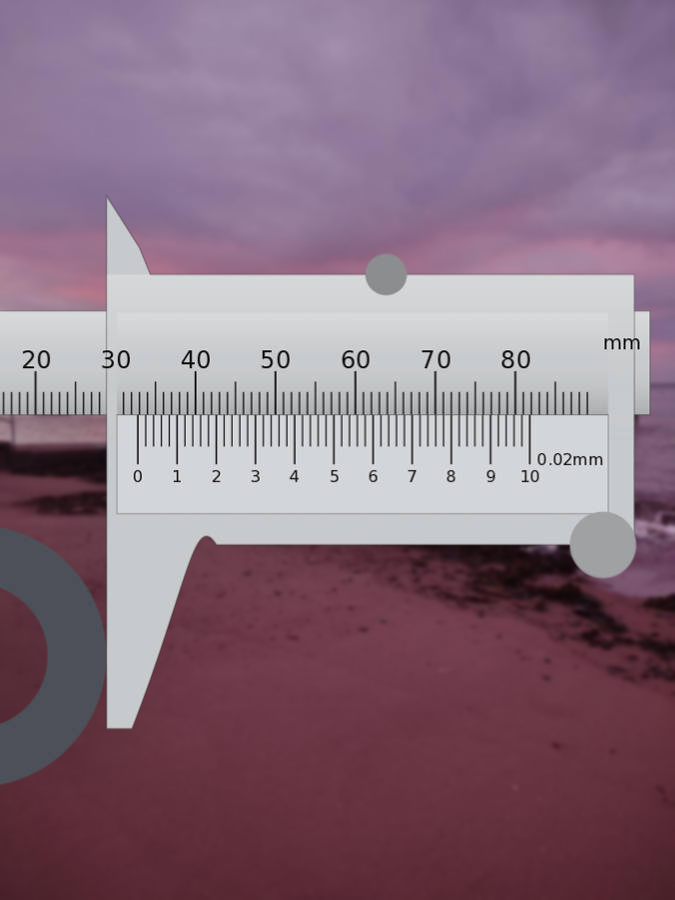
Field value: mm 32.8
